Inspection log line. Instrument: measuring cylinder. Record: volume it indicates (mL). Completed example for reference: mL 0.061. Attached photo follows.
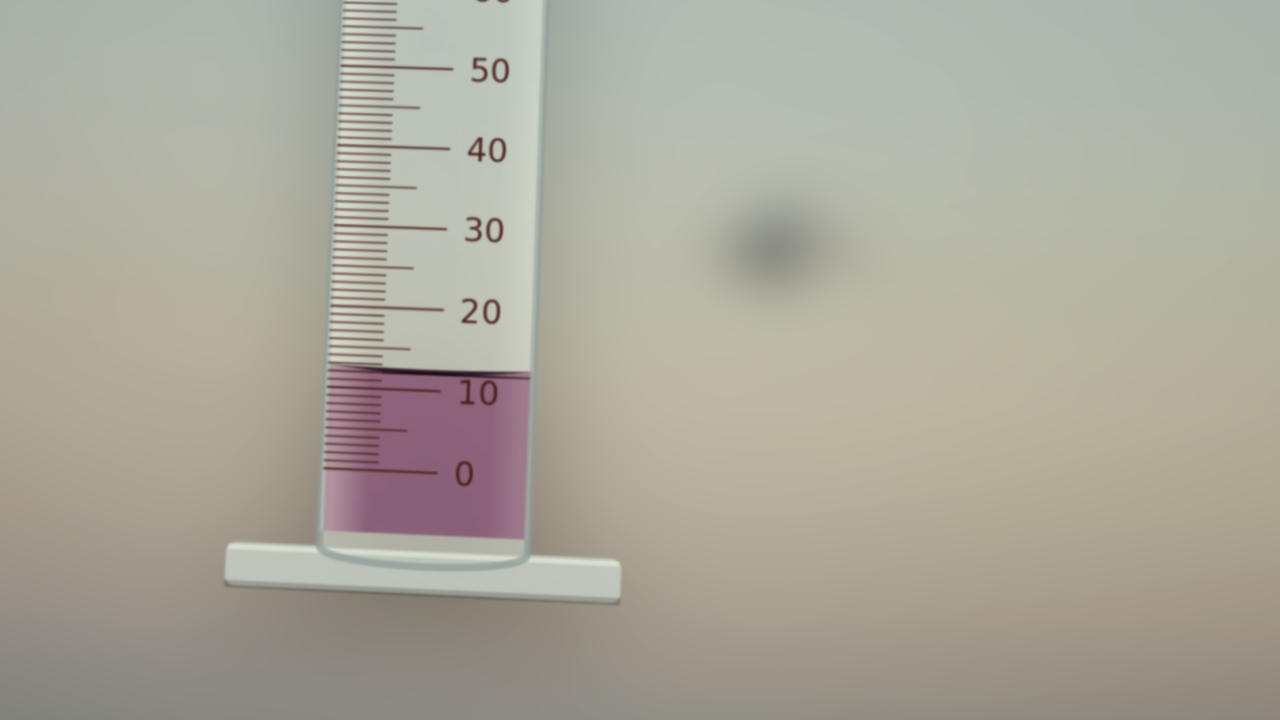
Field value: mL 12
